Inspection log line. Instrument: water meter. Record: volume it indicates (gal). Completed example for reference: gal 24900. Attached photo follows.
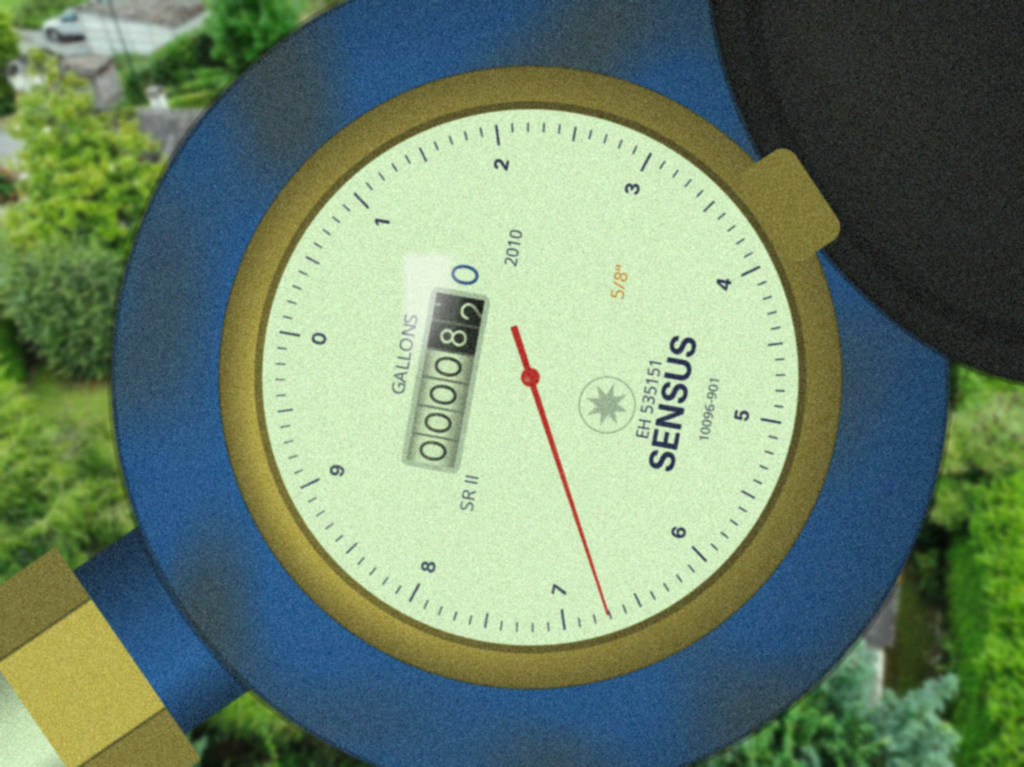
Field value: gal 816.7
